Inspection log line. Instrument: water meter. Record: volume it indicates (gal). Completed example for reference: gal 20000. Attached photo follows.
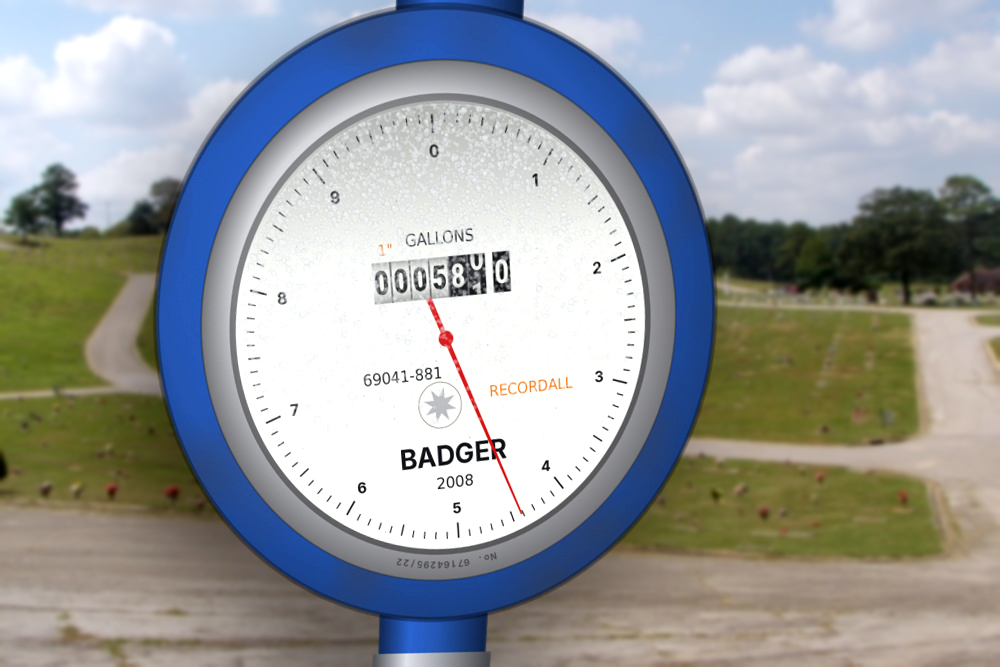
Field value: gal 5804.4
